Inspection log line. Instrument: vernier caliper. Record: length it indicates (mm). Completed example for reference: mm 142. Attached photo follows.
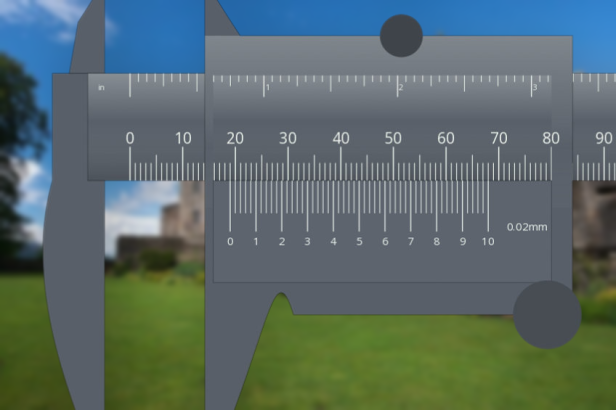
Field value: mm 19.0
